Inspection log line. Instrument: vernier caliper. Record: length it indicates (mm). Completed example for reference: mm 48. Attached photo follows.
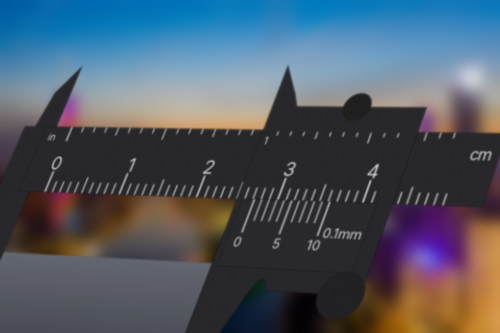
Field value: mm 27.2
